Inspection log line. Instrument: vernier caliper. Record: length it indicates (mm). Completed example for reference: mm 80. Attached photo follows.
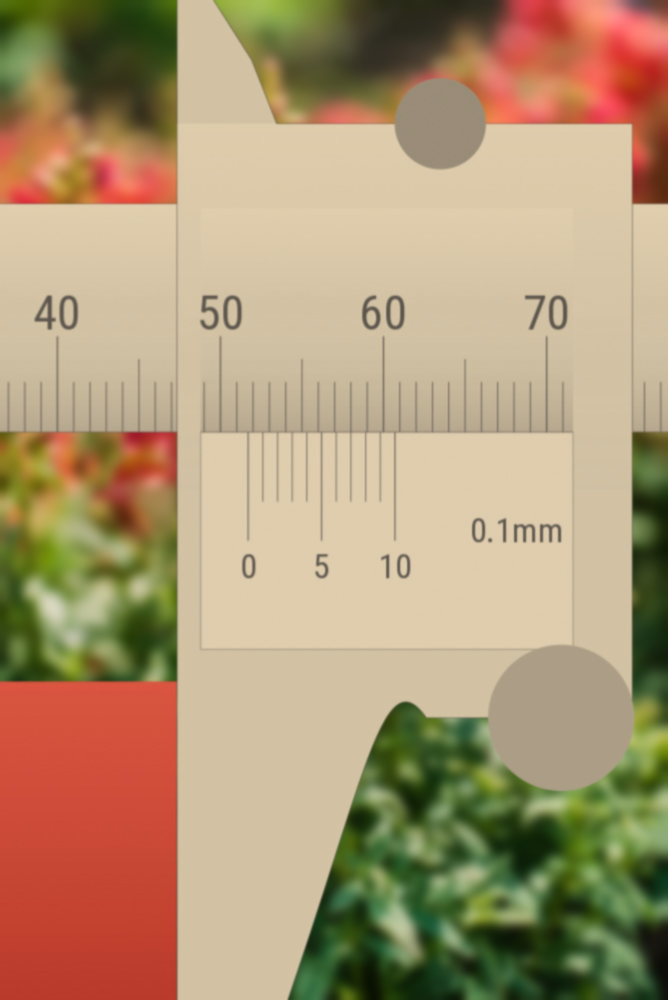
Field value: mm 51.7
